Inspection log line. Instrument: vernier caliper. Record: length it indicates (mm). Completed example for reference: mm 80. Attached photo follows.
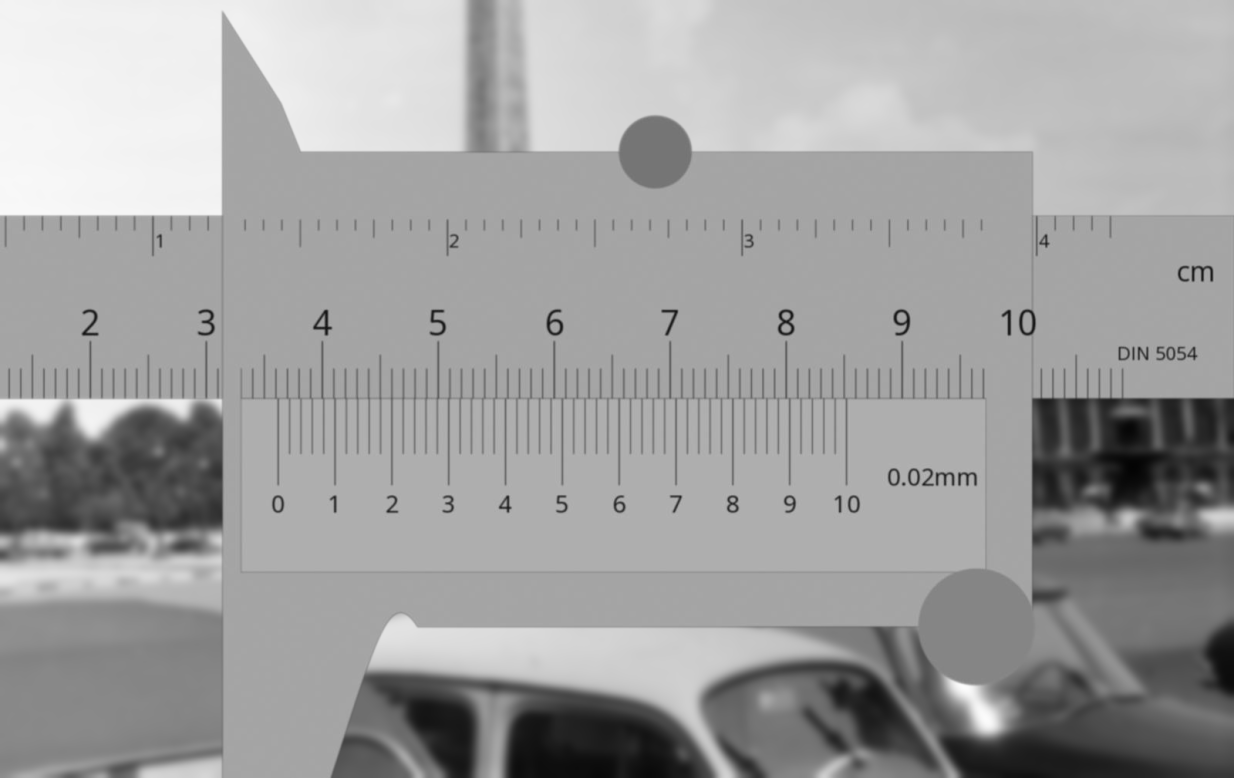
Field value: mm 36.2
